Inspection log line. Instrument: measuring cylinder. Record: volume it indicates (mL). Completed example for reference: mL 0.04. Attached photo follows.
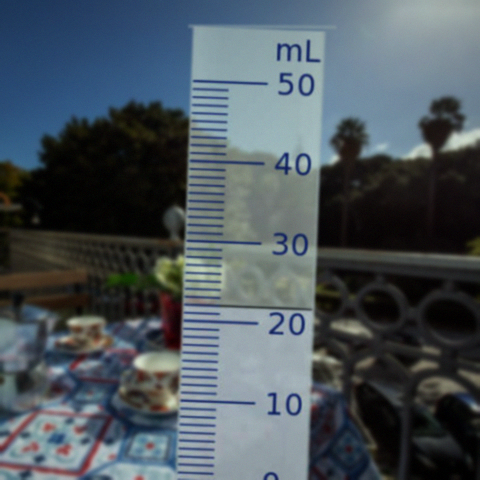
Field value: mL 22
